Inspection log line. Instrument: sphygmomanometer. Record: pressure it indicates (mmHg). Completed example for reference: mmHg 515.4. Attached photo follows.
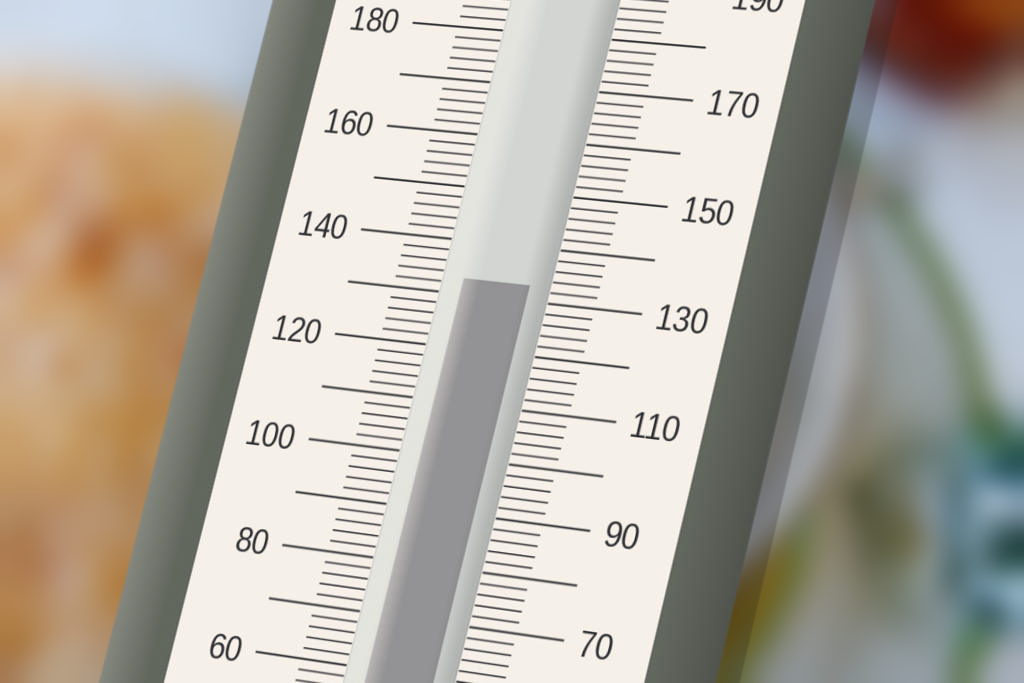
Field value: mmHg 133
